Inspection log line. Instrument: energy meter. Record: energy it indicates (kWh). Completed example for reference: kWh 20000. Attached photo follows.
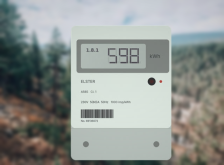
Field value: kWh 598
